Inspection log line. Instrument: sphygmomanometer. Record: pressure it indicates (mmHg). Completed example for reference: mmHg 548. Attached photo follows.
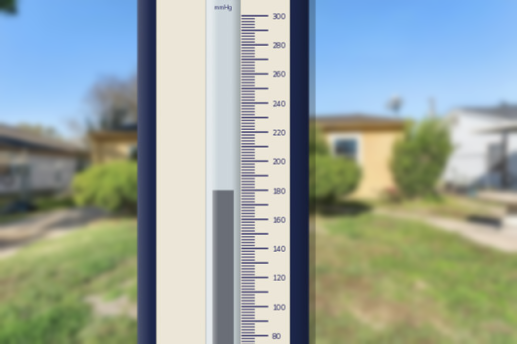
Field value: mmHg 180
